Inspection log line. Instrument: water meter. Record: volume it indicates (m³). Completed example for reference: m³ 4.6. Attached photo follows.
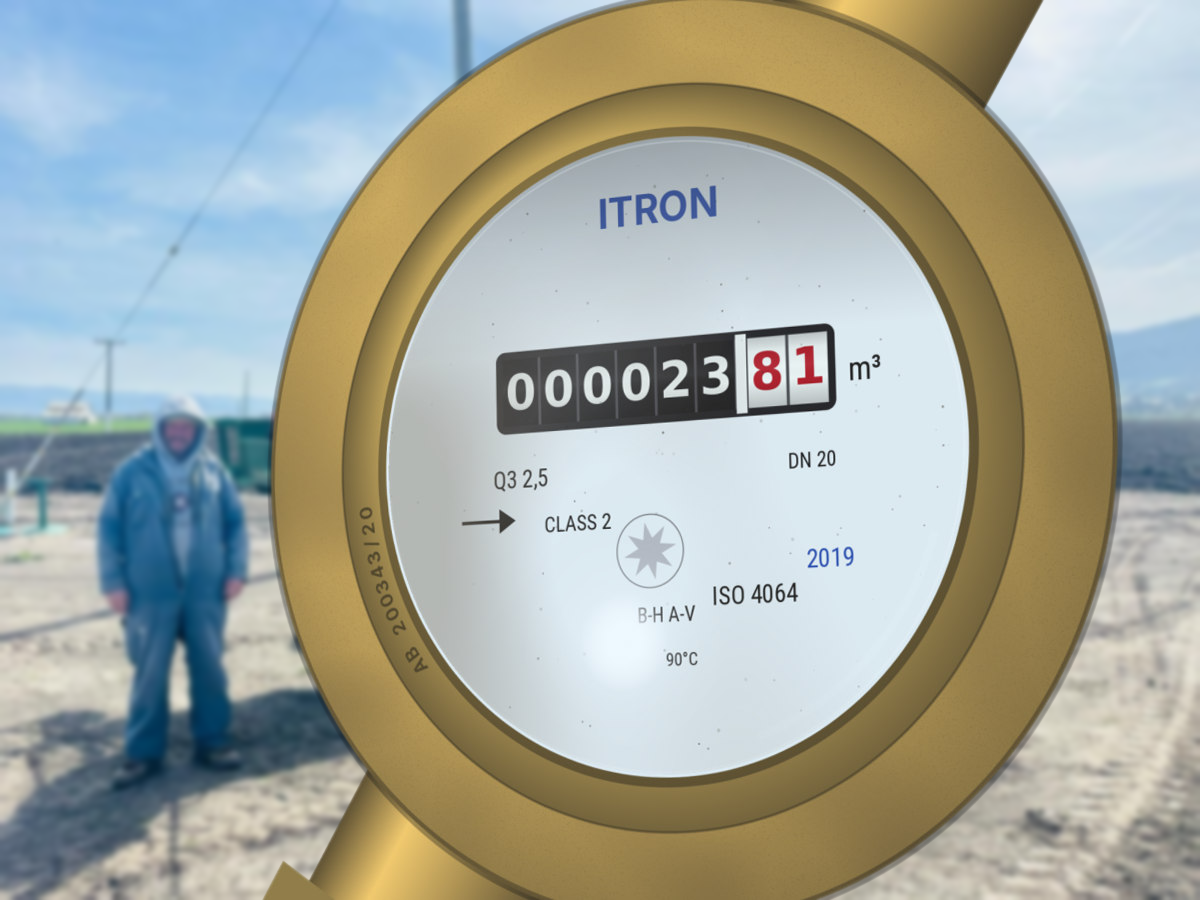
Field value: m³ 23.81
